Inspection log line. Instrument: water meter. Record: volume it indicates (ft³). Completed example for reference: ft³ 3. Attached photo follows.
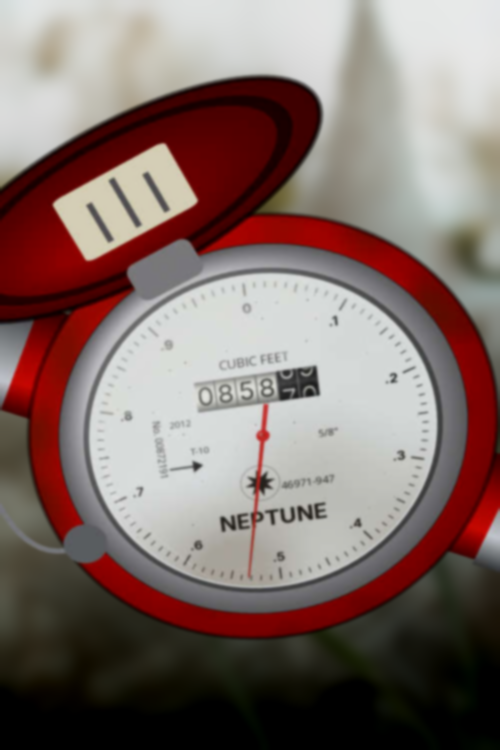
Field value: ft³ 85869.53
